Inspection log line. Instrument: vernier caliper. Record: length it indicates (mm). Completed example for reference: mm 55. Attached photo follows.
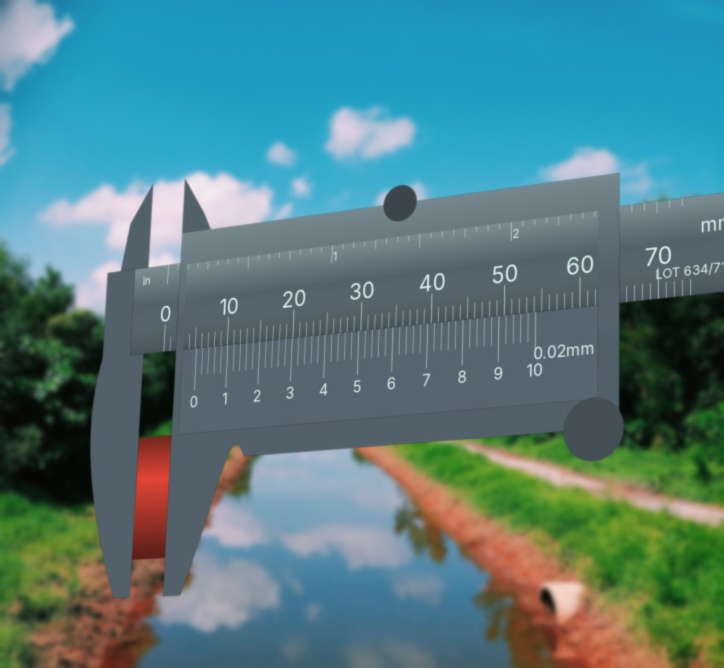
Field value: mm 5.2
